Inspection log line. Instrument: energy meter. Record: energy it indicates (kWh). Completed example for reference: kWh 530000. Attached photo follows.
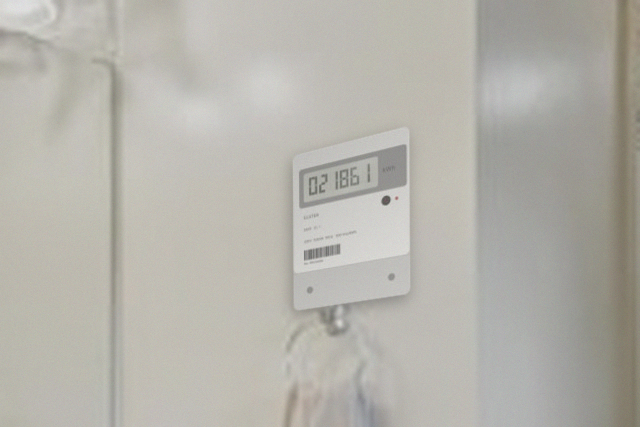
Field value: kWh 21861
